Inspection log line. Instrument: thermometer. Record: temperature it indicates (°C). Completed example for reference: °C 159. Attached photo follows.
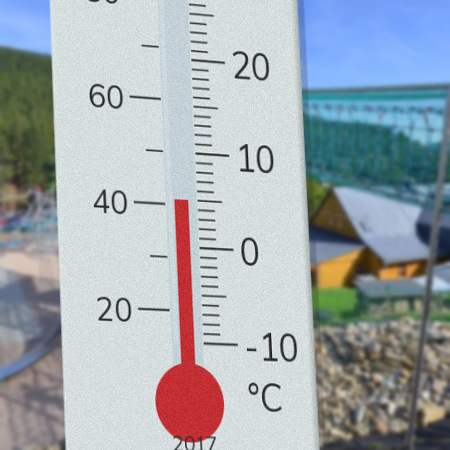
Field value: °C 5
